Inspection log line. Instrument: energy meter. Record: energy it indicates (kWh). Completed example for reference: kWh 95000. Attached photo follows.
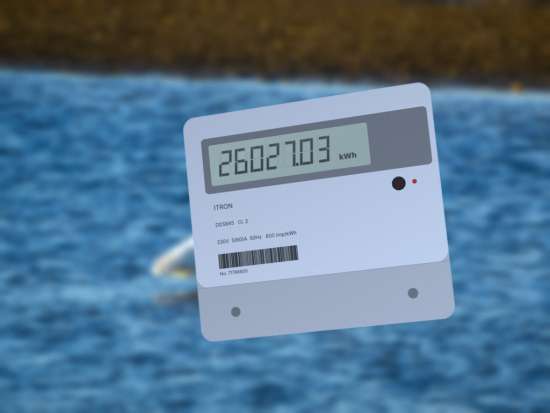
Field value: kWh 26027.03
